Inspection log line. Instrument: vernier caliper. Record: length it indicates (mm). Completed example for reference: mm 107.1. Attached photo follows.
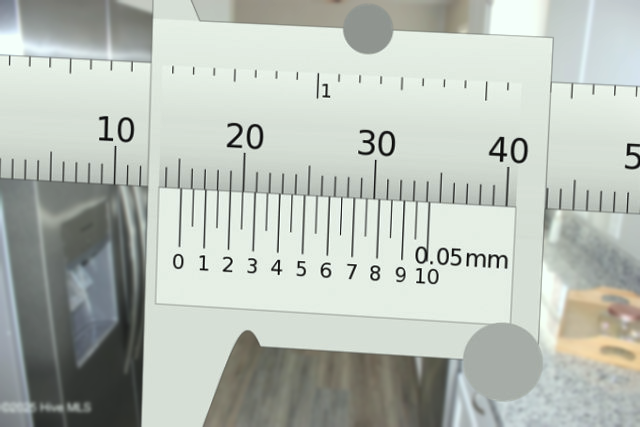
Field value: mm 15.2
